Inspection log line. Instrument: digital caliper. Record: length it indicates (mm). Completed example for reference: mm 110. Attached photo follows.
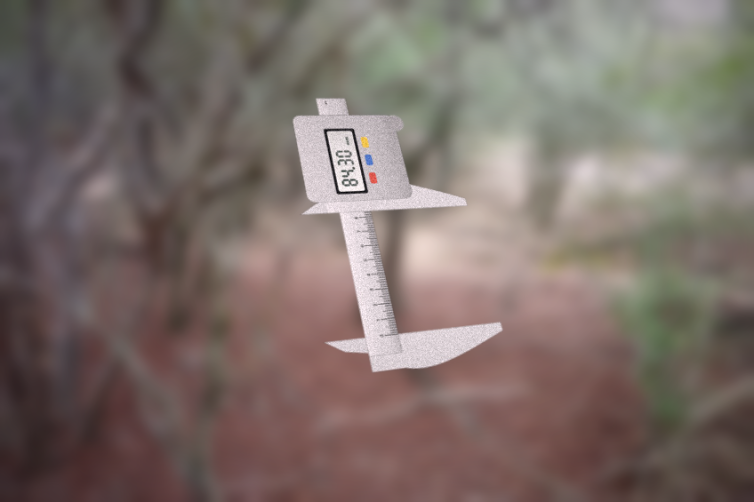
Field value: mm 84.30
